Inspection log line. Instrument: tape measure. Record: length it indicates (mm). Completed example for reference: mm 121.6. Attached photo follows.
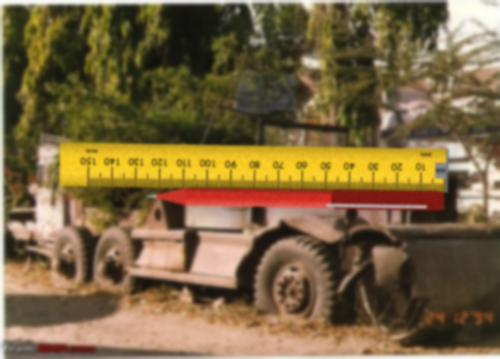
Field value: mm 125
